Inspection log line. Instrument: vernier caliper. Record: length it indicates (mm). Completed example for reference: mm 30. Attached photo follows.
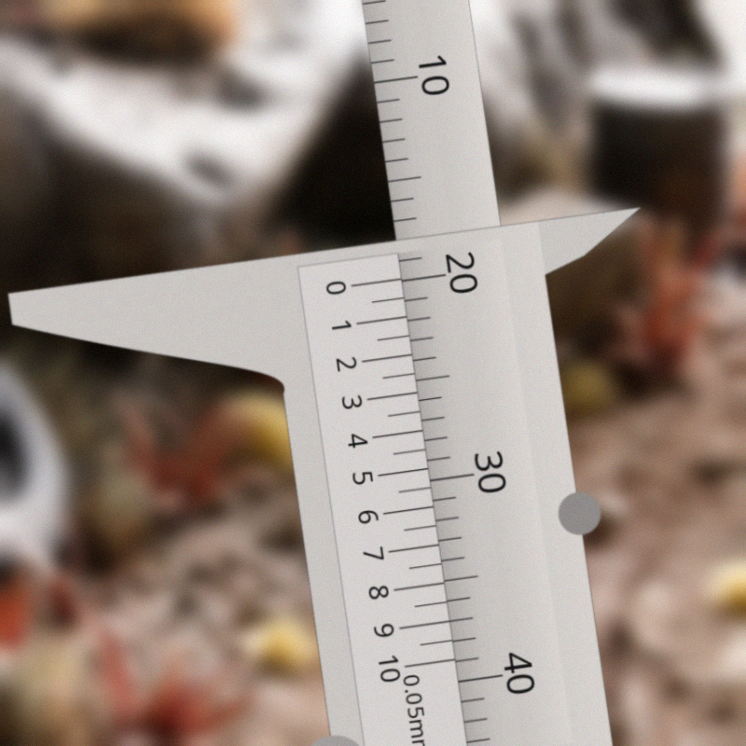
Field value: mm 19.9
